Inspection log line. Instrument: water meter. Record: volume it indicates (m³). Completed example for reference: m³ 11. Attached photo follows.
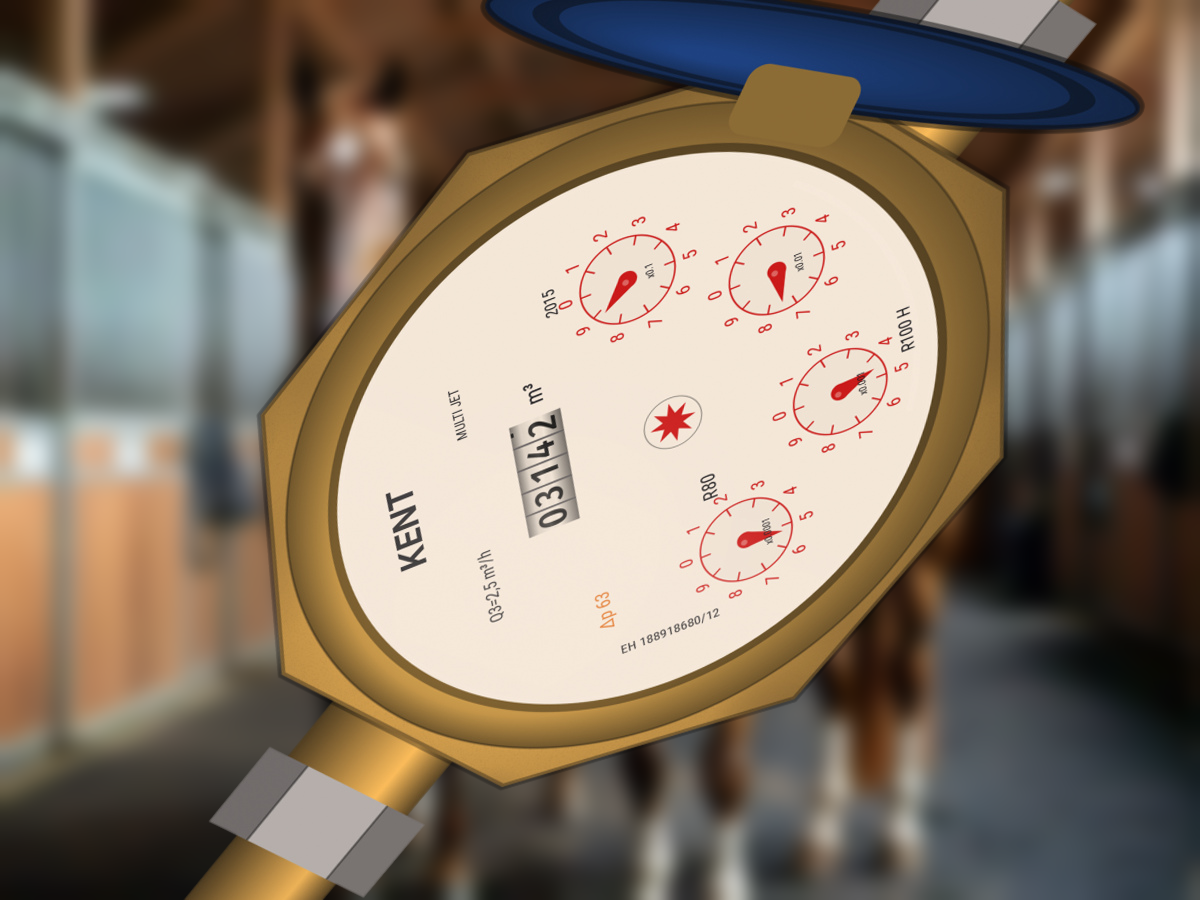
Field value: m³ 3141.8745
